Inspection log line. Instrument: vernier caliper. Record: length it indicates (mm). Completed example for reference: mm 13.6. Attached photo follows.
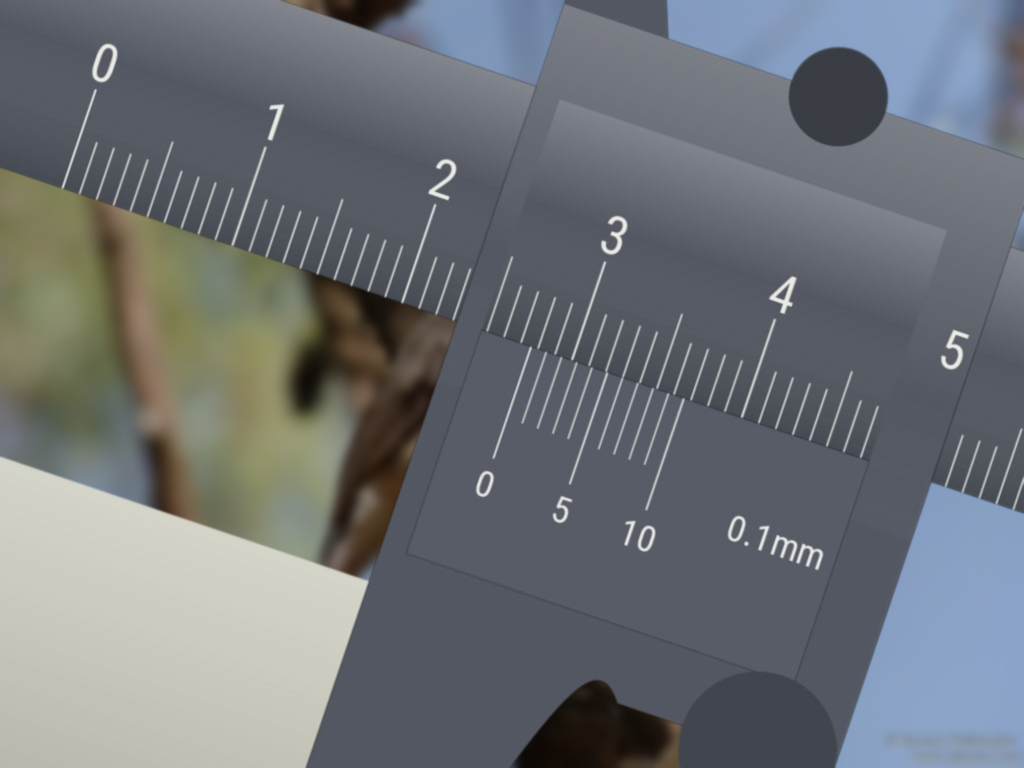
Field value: mm 27.6
